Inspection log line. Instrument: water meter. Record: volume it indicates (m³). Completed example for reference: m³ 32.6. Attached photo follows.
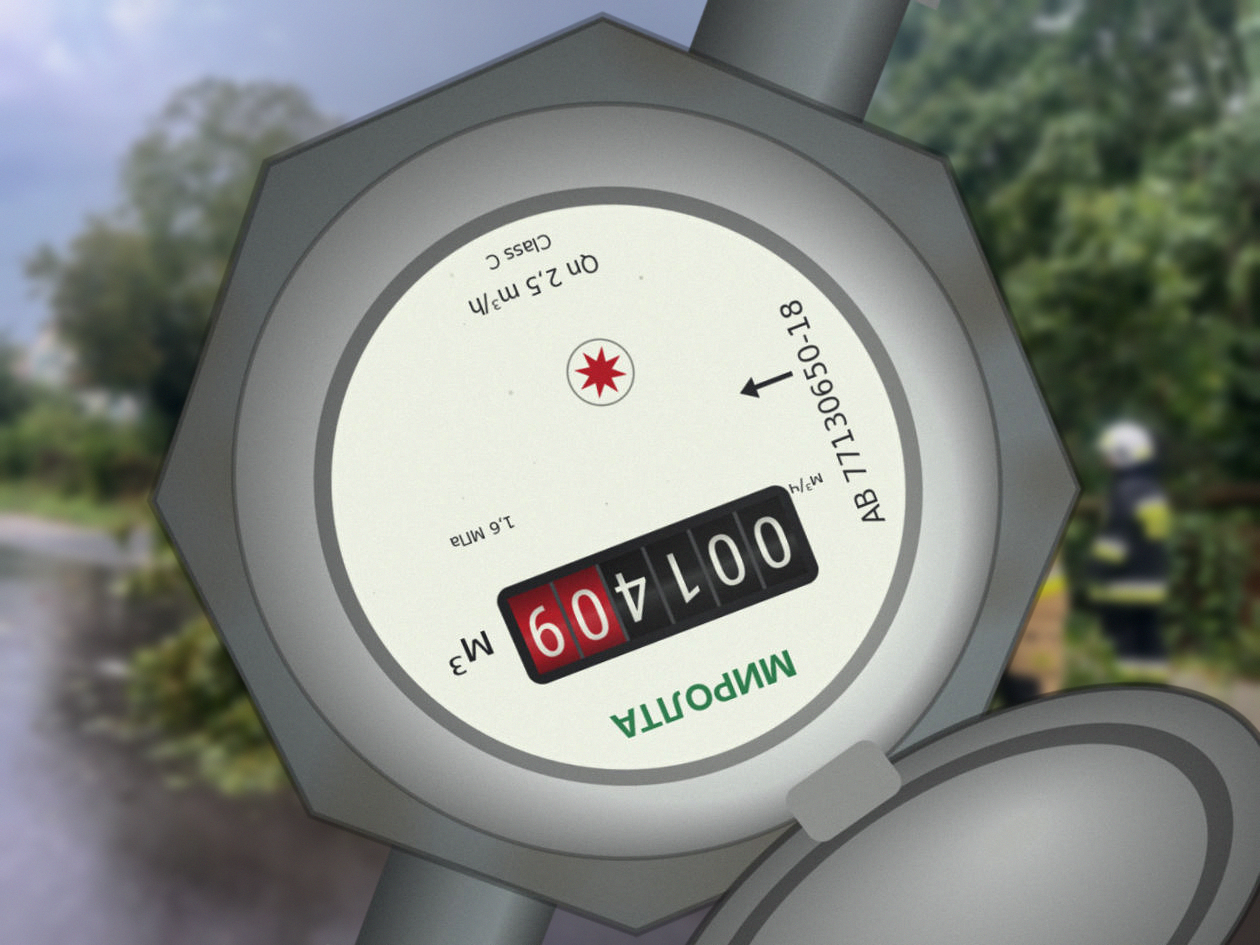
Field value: m³ 14.09
